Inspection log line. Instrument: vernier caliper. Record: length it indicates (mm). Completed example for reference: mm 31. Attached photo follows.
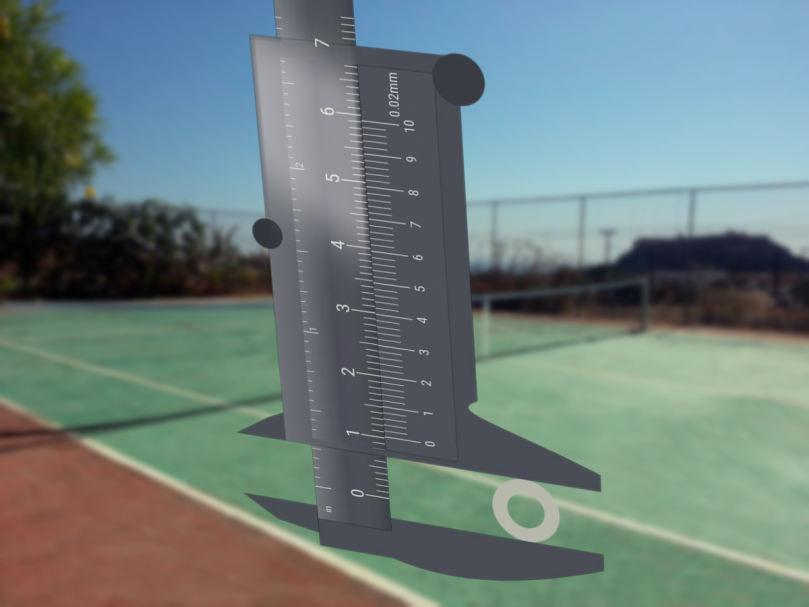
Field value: mm 10.2
